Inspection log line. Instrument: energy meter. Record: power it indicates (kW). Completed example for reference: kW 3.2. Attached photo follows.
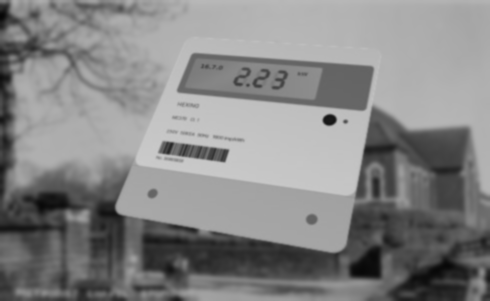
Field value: kW 2.23
